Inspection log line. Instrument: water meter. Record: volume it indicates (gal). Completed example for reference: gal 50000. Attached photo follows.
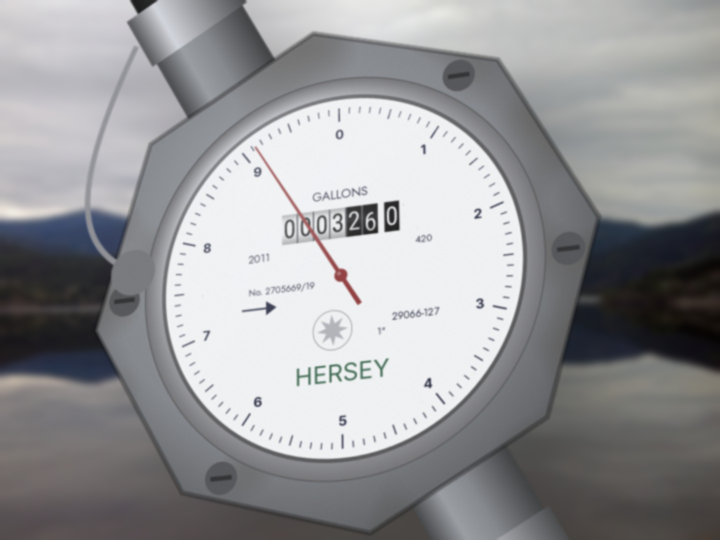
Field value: gal 3259.1
